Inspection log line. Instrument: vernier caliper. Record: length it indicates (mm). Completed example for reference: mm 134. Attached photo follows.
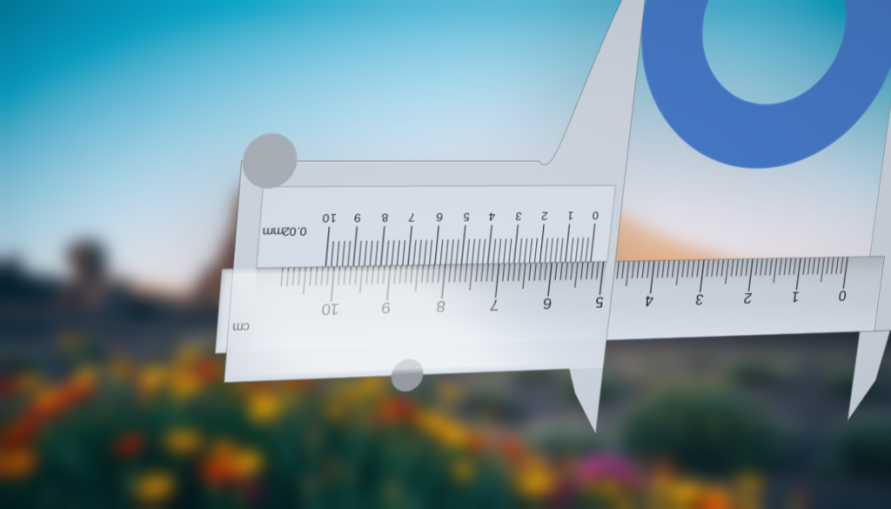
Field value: mm 52.5
